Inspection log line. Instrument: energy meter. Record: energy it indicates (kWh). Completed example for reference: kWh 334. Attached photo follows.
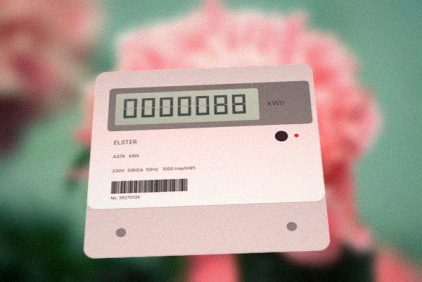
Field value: kWh 88
